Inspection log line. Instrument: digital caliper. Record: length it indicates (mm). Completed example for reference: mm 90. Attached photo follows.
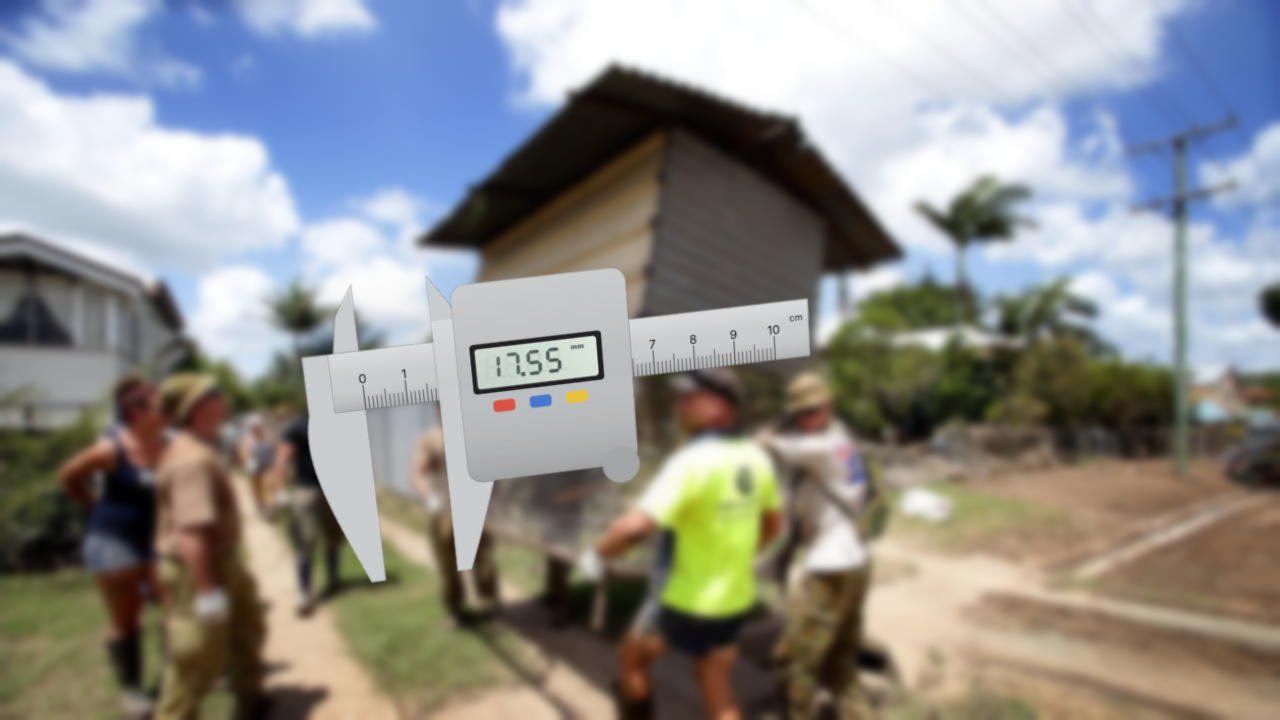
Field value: mm 17.55
